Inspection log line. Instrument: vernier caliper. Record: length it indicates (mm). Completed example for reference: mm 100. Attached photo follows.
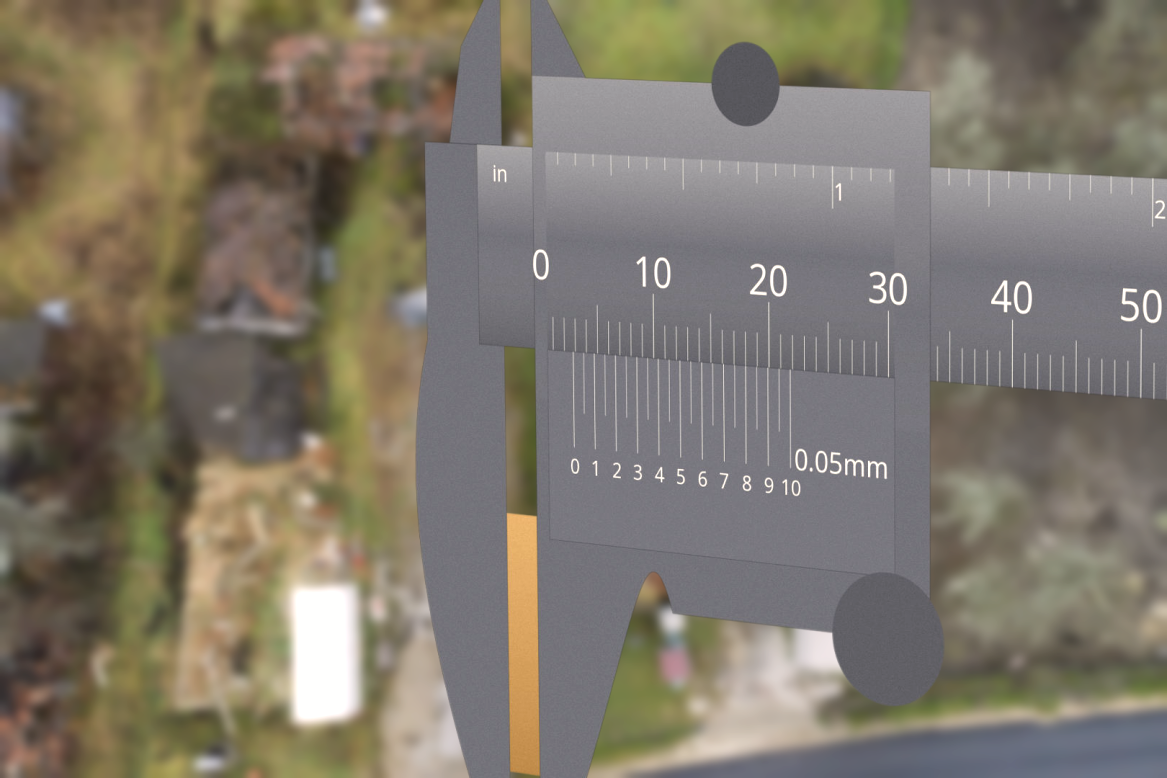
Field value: mm 2.8
